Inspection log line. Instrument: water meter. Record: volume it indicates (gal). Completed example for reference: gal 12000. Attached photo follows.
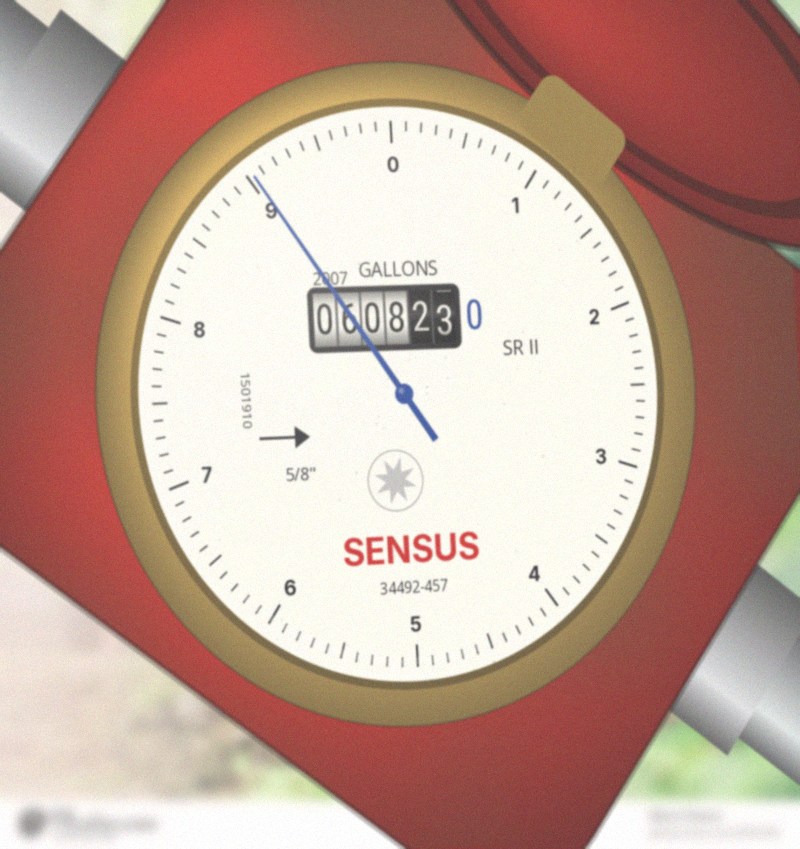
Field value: gal 608229.0
